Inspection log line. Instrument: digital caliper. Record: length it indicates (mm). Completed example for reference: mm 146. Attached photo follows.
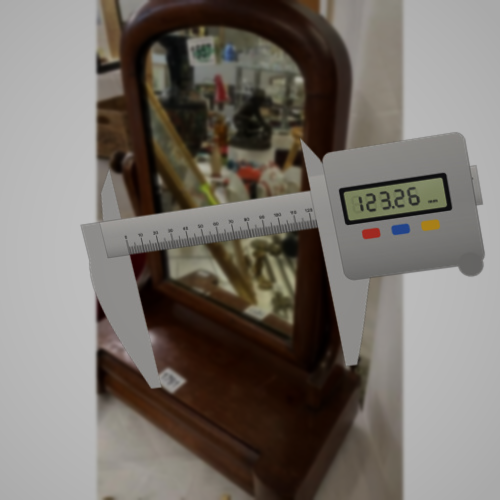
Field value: mm 123.26
